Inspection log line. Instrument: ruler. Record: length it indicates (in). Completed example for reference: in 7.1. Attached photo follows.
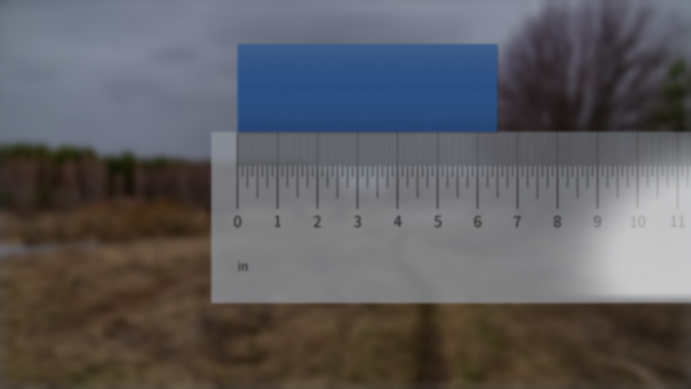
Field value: in 6.5
